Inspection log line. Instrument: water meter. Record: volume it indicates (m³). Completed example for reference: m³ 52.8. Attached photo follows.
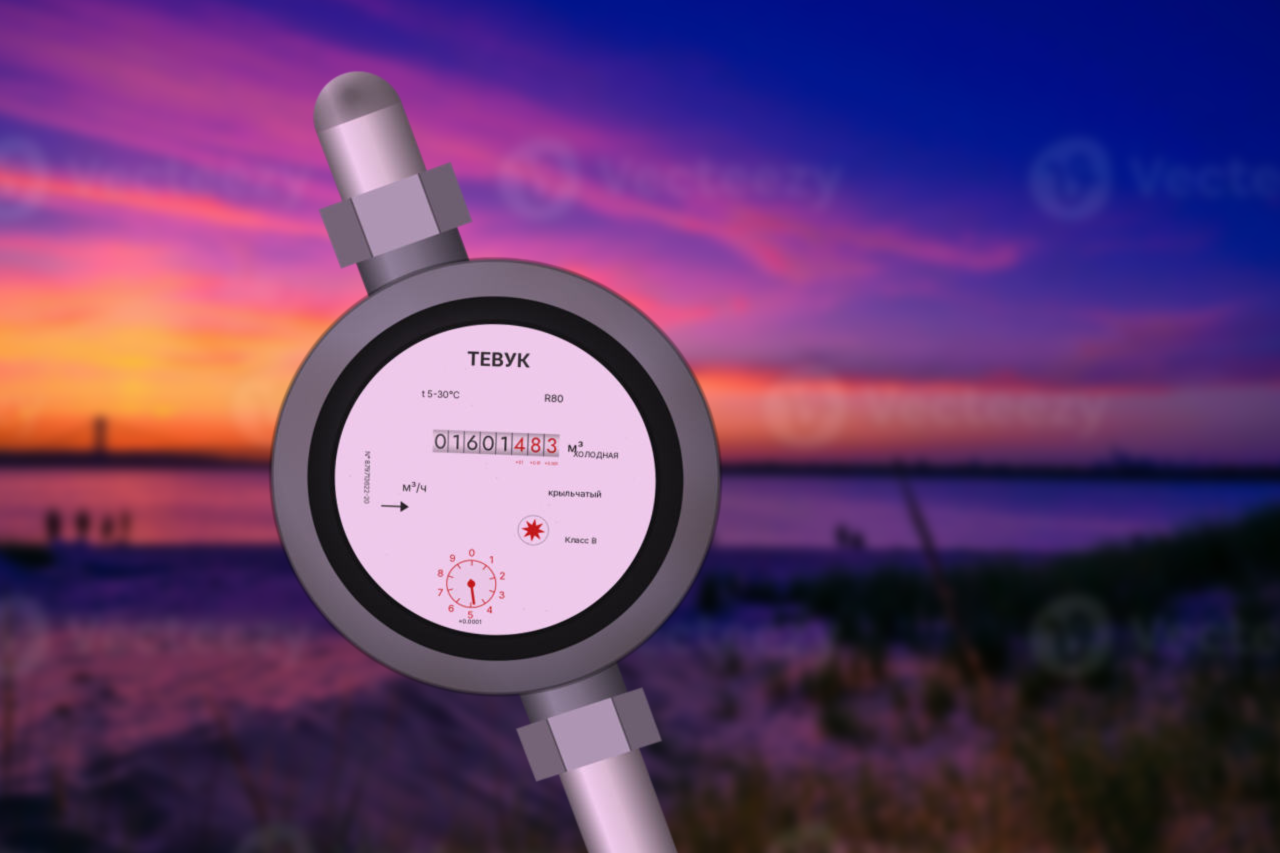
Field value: m³ 1601.4834
